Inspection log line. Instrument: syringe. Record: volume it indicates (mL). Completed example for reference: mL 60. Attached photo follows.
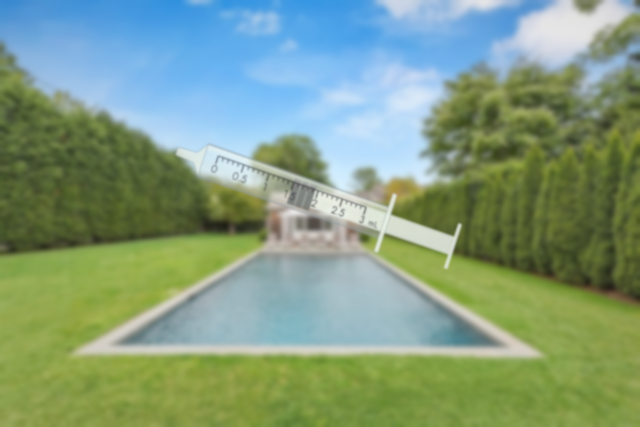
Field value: mL 1.5
